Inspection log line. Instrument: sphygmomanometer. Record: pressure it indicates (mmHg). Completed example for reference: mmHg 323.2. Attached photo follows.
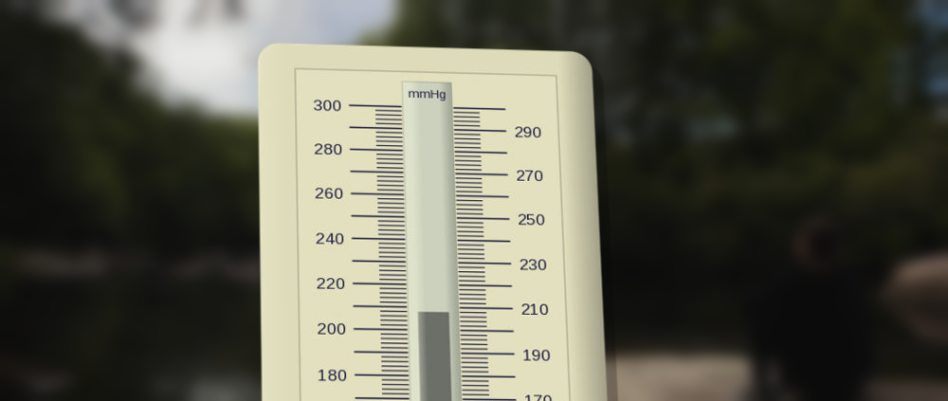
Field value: mmHg 208
